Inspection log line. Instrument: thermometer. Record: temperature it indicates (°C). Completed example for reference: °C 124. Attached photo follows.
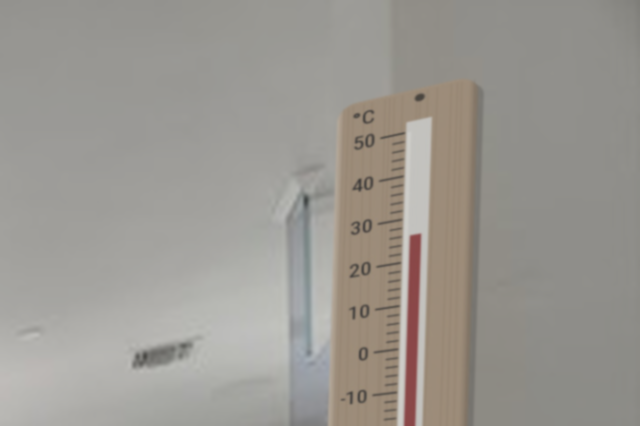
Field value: °C 26
